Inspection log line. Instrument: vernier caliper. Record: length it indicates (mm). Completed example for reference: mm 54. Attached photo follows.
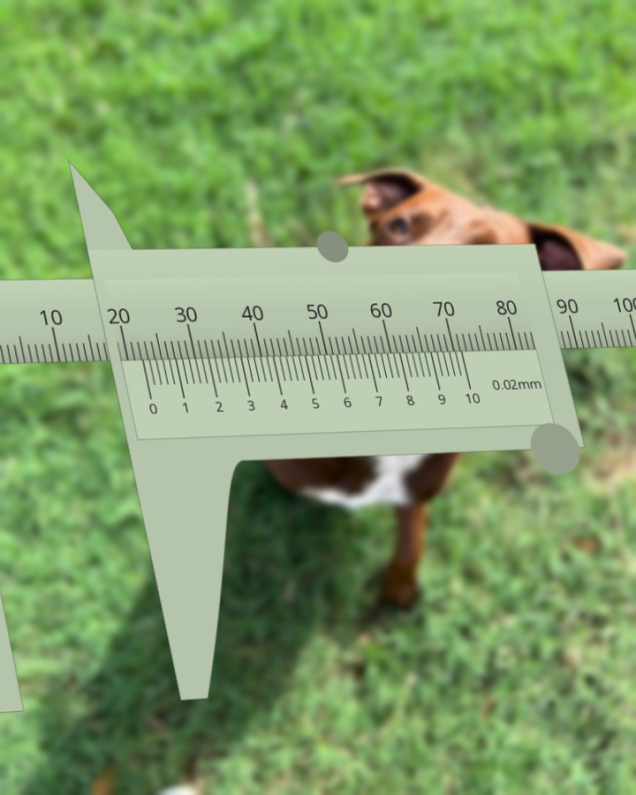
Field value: mm 22.2
